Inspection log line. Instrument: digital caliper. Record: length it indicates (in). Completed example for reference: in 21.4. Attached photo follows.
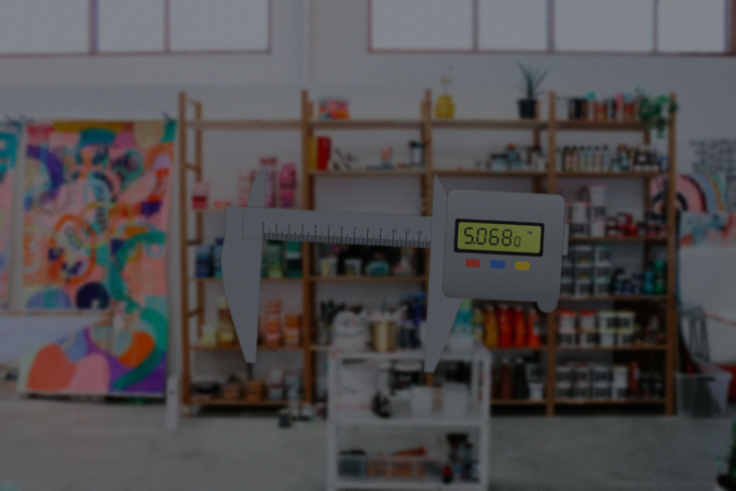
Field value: in 5.0680
